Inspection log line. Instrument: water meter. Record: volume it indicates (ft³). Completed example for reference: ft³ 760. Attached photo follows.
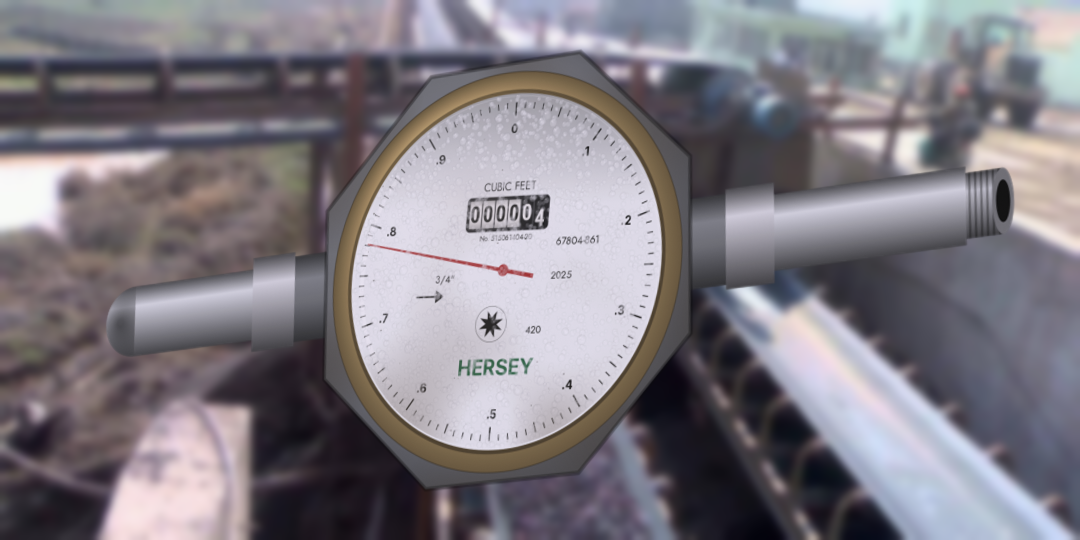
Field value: ft³ 3.78
